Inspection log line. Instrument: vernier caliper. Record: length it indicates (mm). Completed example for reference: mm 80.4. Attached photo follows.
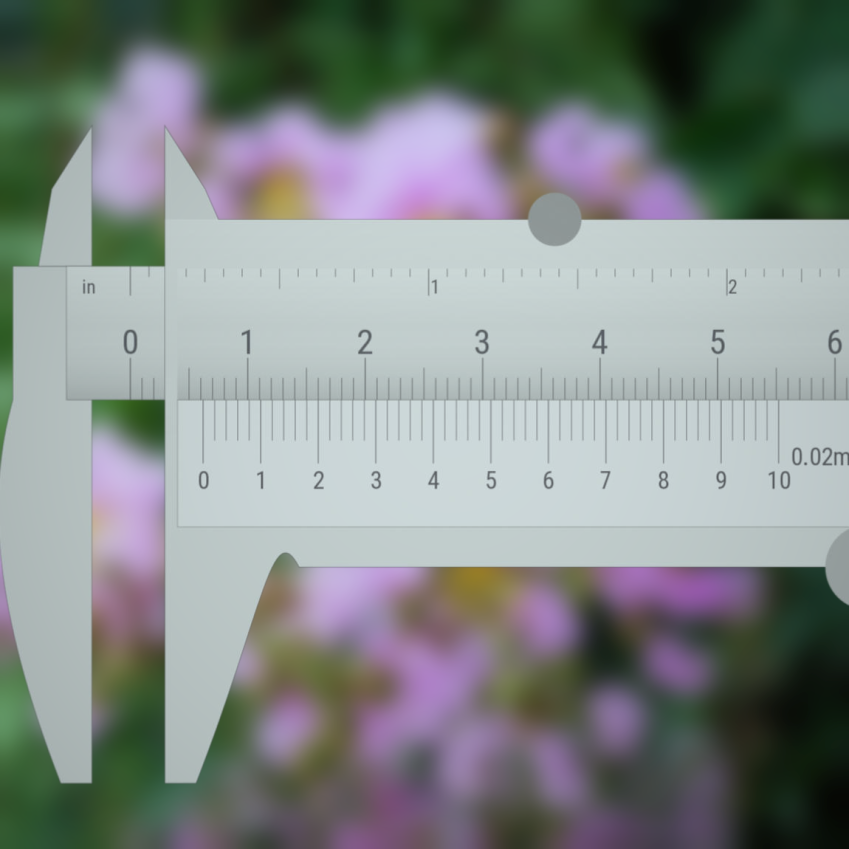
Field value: mm 6.2
